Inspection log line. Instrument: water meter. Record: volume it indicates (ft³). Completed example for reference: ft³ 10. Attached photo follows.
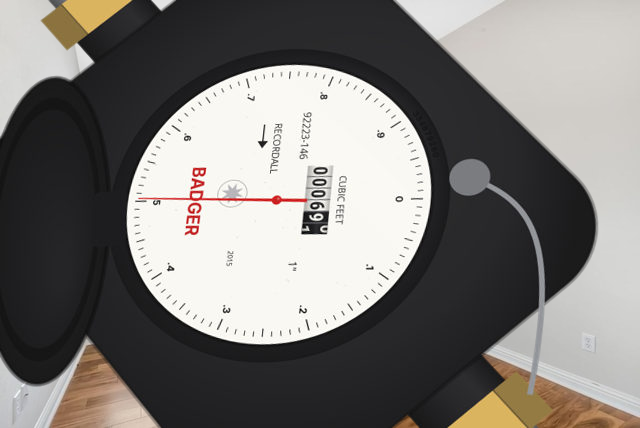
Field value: ft³ 690.50
